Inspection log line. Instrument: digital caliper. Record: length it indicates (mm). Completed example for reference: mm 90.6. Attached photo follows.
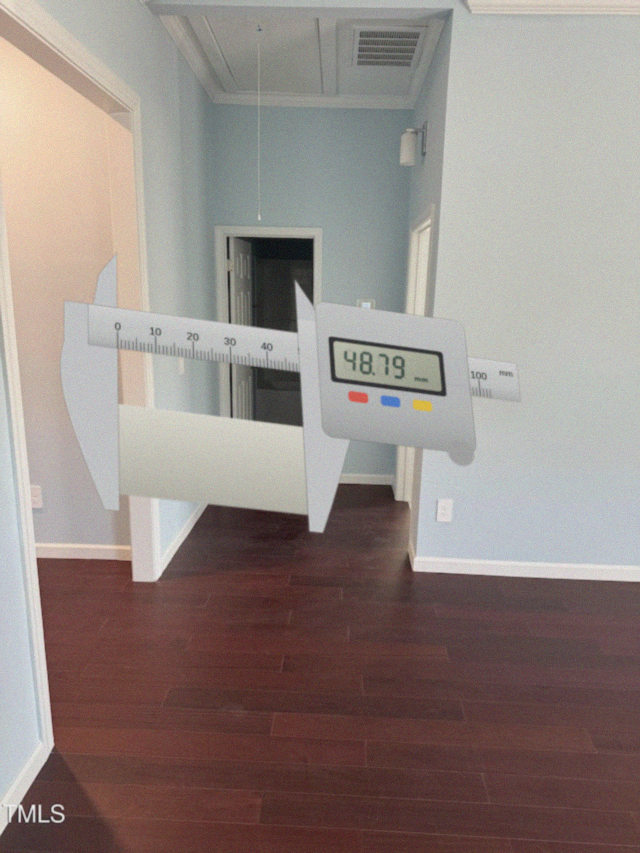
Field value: mm 48.79
